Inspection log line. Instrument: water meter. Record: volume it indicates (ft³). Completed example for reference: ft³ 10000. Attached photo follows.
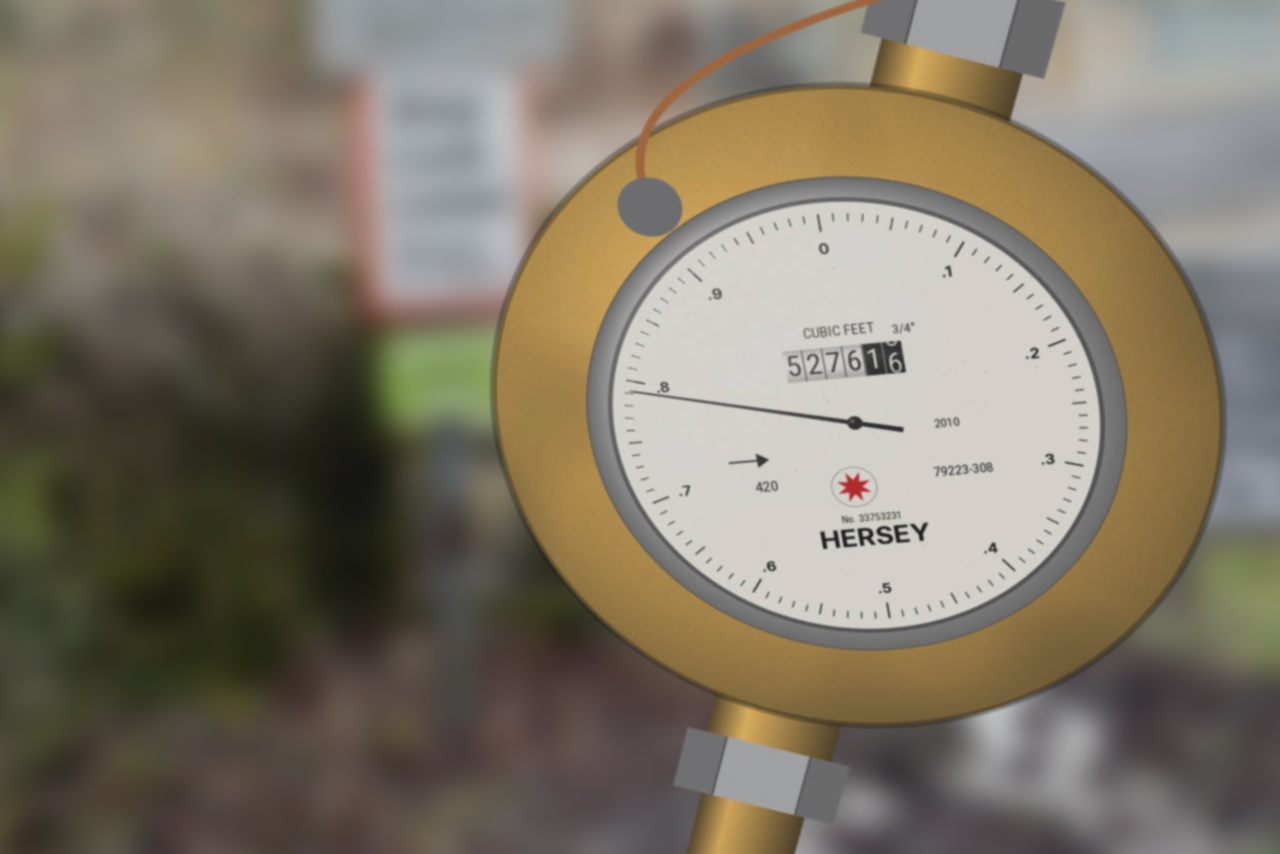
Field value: ft³ 527615.79
